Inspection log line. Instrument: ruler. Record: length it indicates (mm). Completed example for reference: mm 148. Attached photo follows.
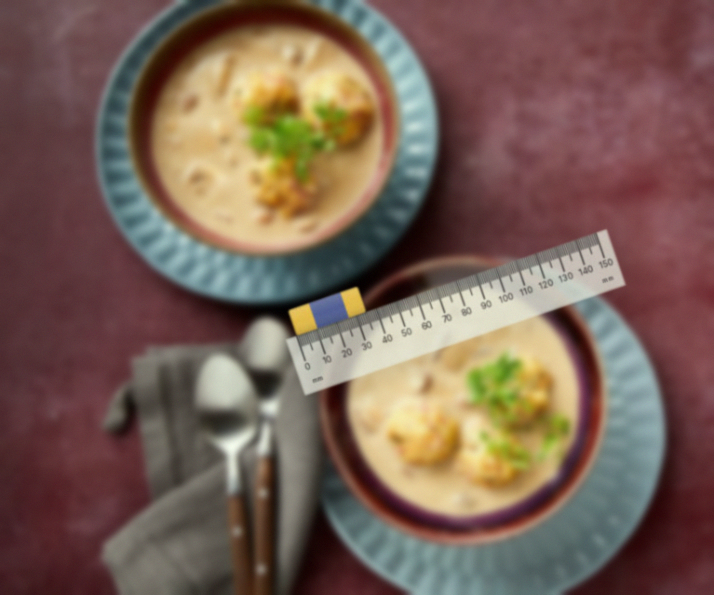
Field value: mm 35
